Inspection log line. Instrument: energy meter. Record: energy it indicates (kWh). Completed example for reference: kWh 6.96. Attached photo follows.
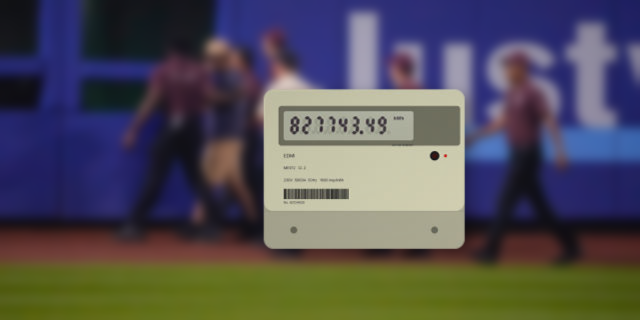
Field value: kWh 827743.49
